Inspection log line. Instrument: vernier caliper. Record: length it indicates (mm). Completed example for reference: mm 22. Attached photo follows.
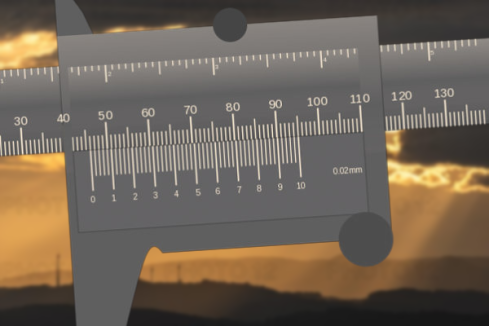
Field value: mm 46.0
